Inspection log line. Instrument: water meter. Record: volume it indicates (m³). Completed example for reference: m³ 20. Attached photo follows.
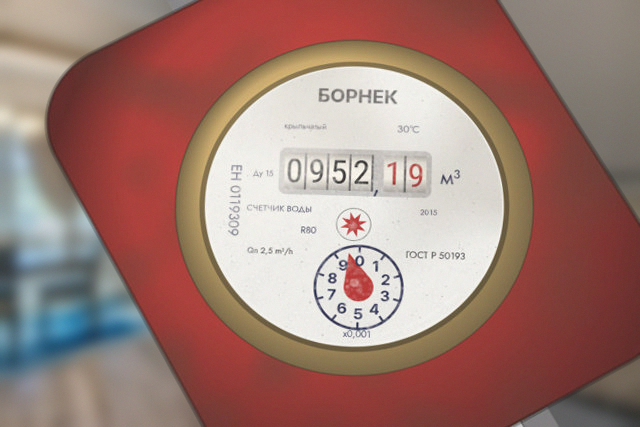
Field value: m³ 952.189
